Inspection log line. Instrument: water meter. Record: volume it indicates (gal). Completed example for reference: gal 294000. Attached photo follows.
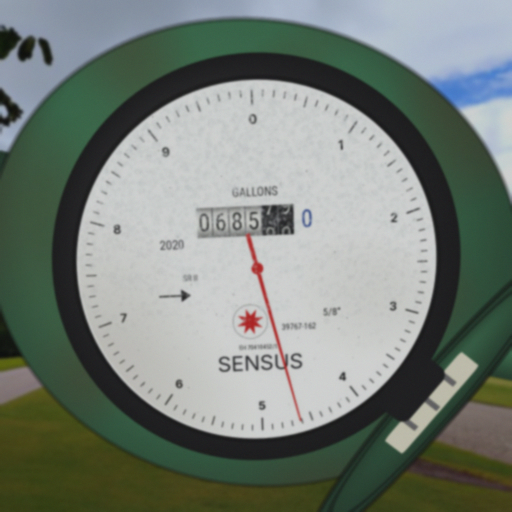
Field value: gal 685794.6
